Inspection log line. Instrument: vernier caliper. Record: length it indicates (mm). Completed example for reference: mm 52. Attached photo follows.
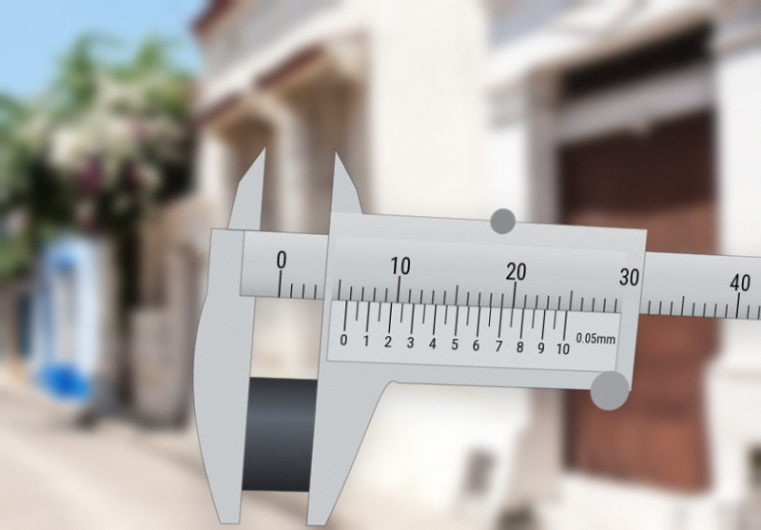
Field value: mm 5.7
